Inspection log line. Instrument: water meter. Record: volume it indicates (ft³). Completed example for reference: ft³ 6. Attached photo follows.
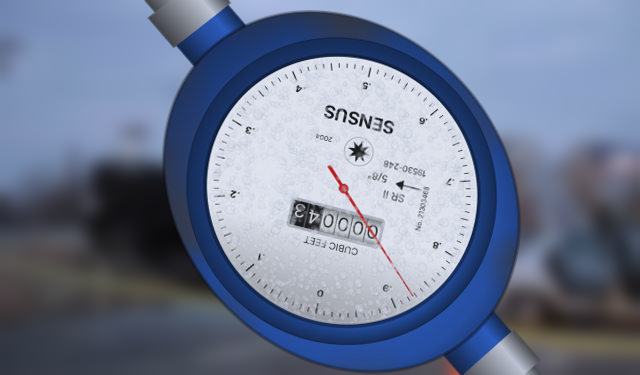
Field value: ft³ 42.87
